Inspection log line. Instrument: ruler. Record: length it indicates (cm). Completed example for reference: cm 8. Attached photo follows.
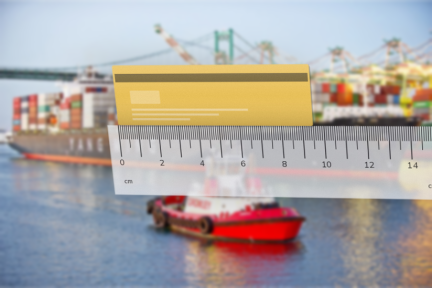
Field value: cm 9.5
